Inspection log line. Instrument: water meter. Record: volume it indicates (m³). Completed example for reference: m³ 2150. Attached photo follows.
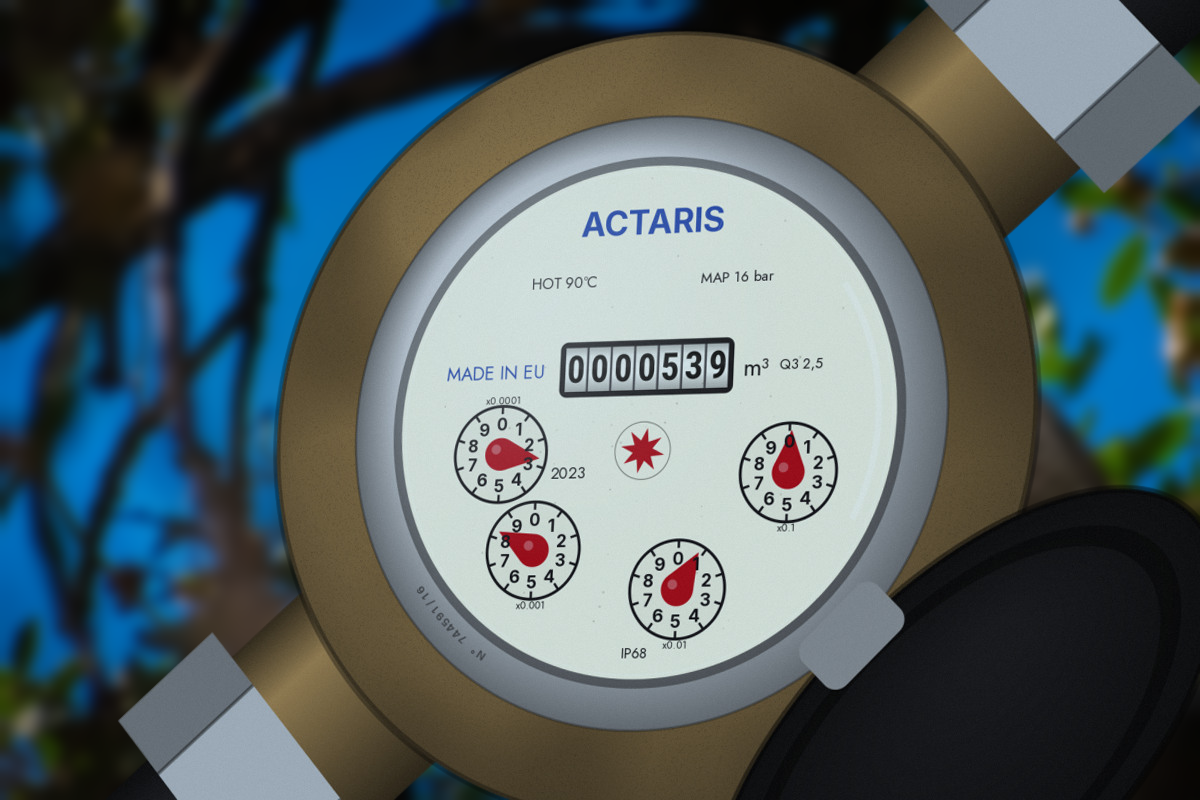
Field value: m³ 539.0082
